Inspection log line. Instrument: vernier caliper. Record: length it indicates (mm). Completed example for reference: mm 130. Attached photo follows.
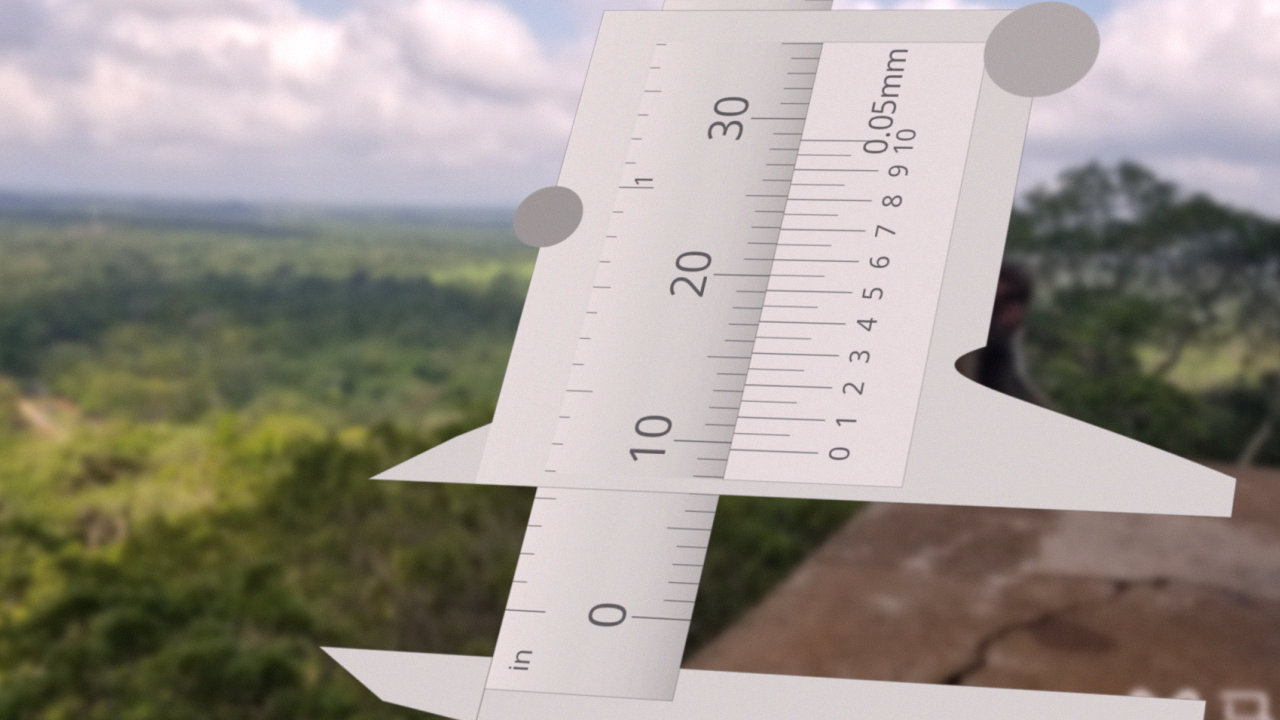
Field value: mm 9.6
